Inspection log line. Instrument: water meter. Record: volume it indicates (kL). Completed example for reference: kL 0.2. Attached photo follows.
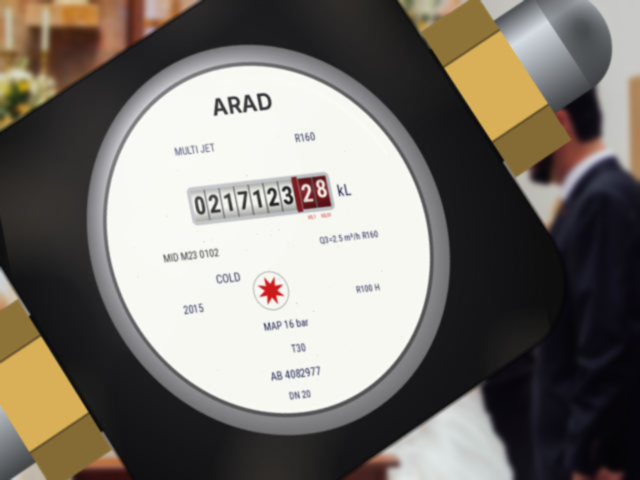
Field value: kL 217123.28
